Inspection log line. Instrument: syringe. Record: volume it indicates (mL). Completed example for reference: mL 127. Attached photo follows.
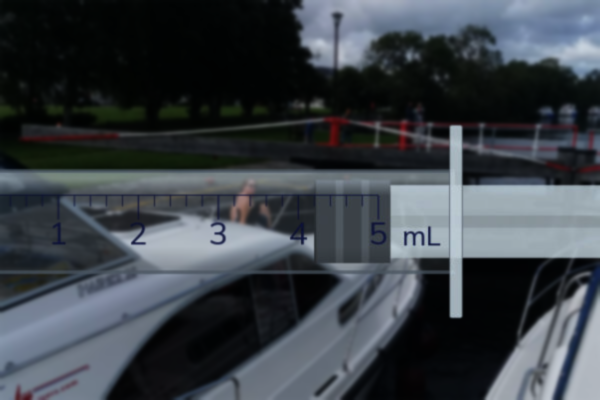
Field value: mL 4.2
